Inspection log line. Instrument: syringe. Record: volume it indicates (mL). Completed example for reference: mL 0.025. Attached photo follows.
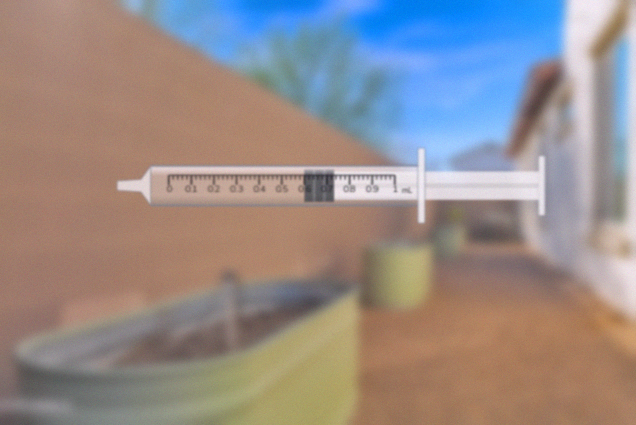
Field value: mL 0.6
